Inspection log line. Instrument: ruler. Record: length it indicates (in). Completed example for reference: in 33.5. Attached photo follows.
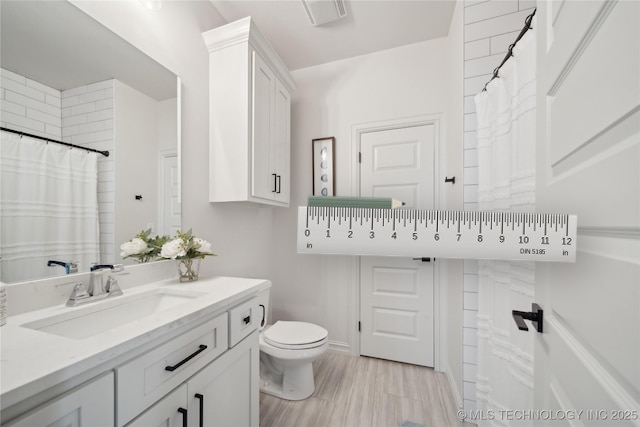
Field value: in 4.5
